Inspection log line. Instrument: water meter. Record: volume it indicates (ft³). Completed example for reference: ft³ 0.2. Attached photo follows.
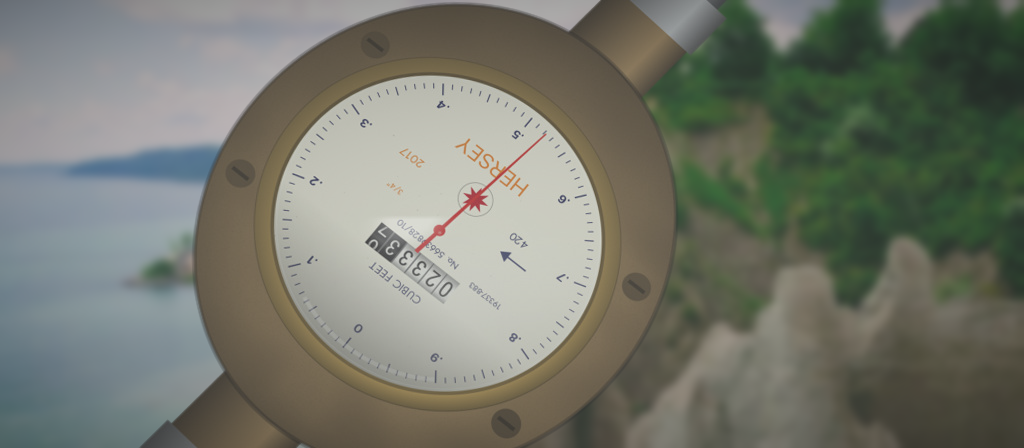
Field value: ft³ 23336.52
